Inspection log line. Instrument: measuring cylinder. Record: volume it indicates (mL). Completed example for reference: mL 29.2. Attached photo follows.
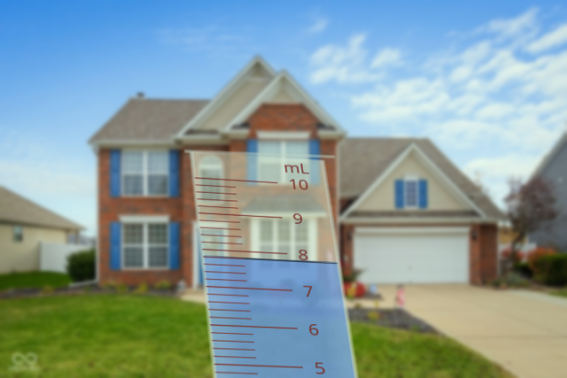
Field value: mL 7.8
